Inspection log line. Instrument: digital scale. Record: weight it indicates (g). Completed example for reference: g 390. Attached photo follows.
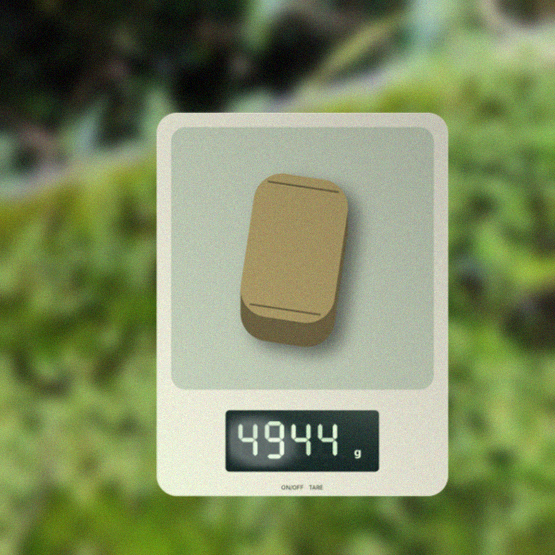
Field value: g 4944
